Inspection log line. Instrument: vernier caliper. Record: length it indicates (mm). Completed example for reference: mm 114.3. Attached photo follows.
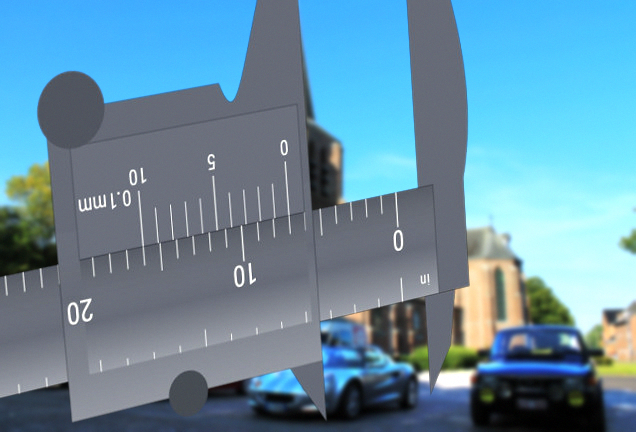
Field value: mm 7.0
